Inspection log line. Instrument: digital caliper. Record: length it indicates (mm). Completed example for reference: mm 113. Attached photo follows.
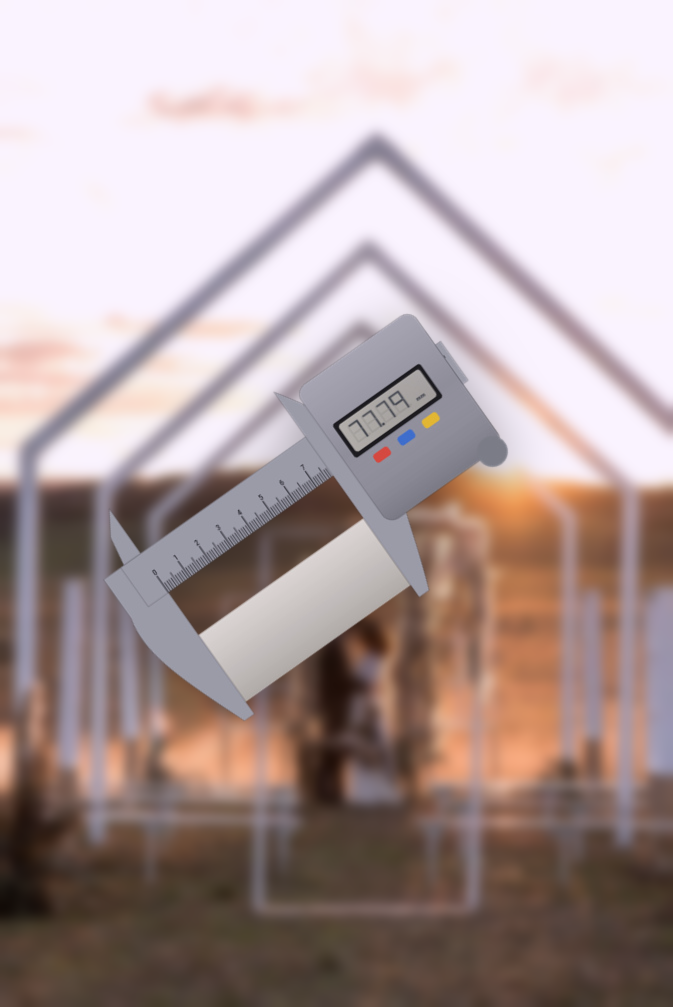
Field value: mm 77.79
